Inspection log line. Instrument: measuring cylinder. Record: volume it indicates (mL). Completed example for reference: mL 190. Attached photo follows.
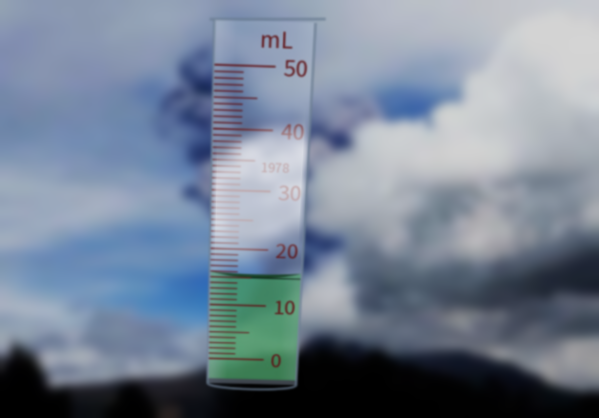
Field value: mL 15
